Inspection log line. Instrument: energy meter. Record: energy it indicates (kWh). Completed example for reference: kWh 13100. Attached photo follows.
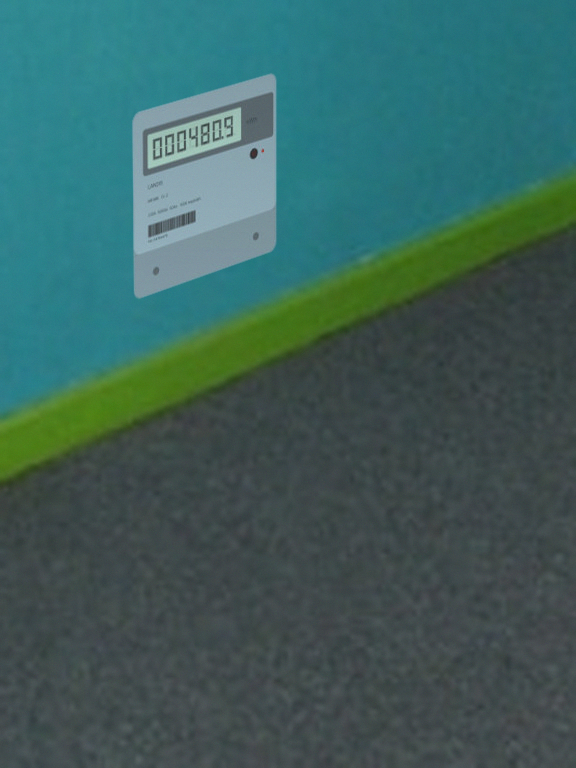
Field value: kWh 480.9
